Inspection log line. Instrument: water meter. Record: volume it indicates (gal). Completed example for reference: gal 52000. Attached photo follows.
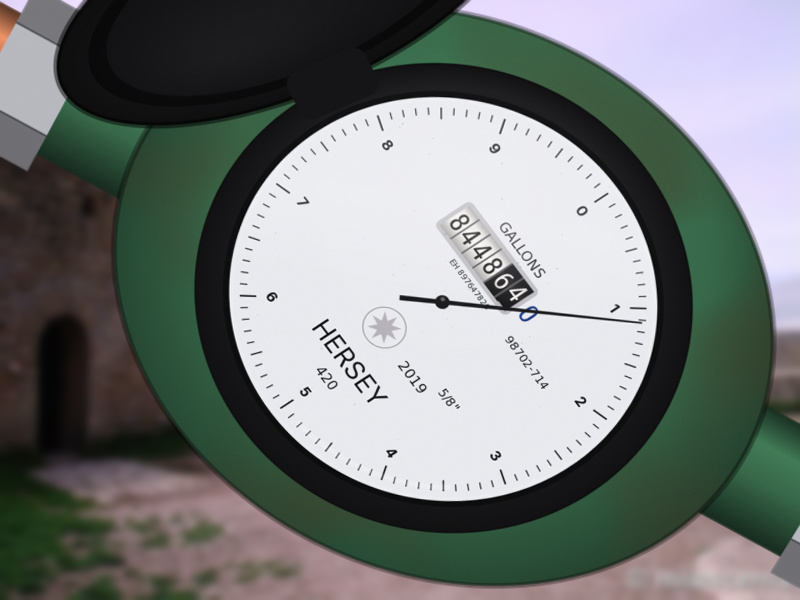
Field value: gal 8448641.1
